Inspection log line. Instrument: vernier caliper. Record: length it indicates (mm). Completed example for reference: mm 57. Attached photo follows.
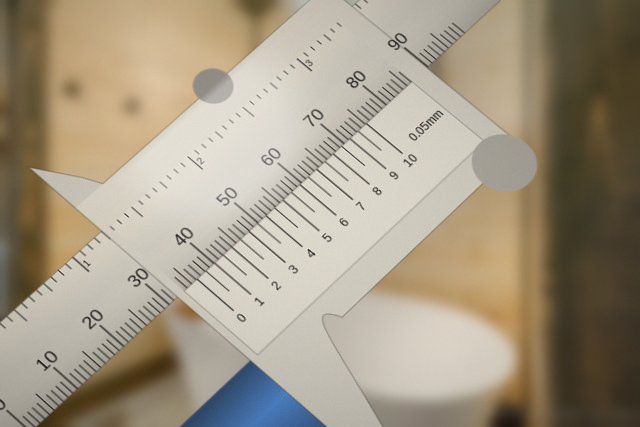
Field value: mm 36.2
